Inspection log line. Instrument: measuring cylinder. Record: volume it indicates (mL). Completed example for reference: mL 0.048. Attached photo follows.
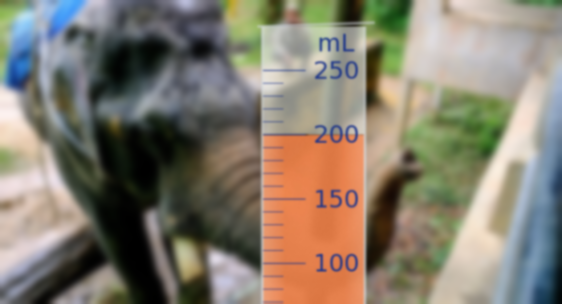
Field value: mL 200
